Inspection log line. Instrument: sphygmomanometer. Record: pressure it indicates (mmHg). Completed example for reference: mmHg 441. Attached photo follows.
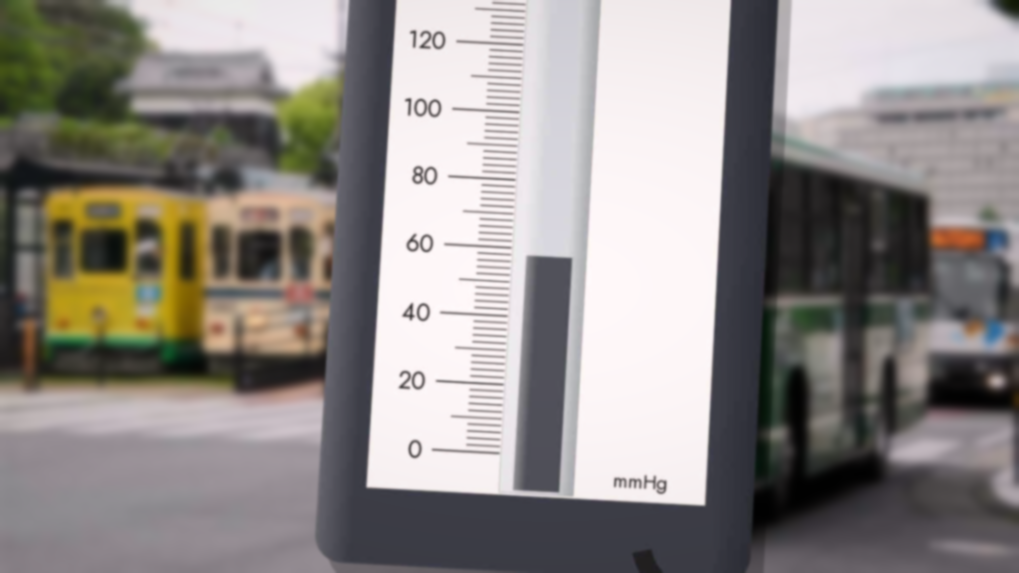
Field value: mmHg 58
